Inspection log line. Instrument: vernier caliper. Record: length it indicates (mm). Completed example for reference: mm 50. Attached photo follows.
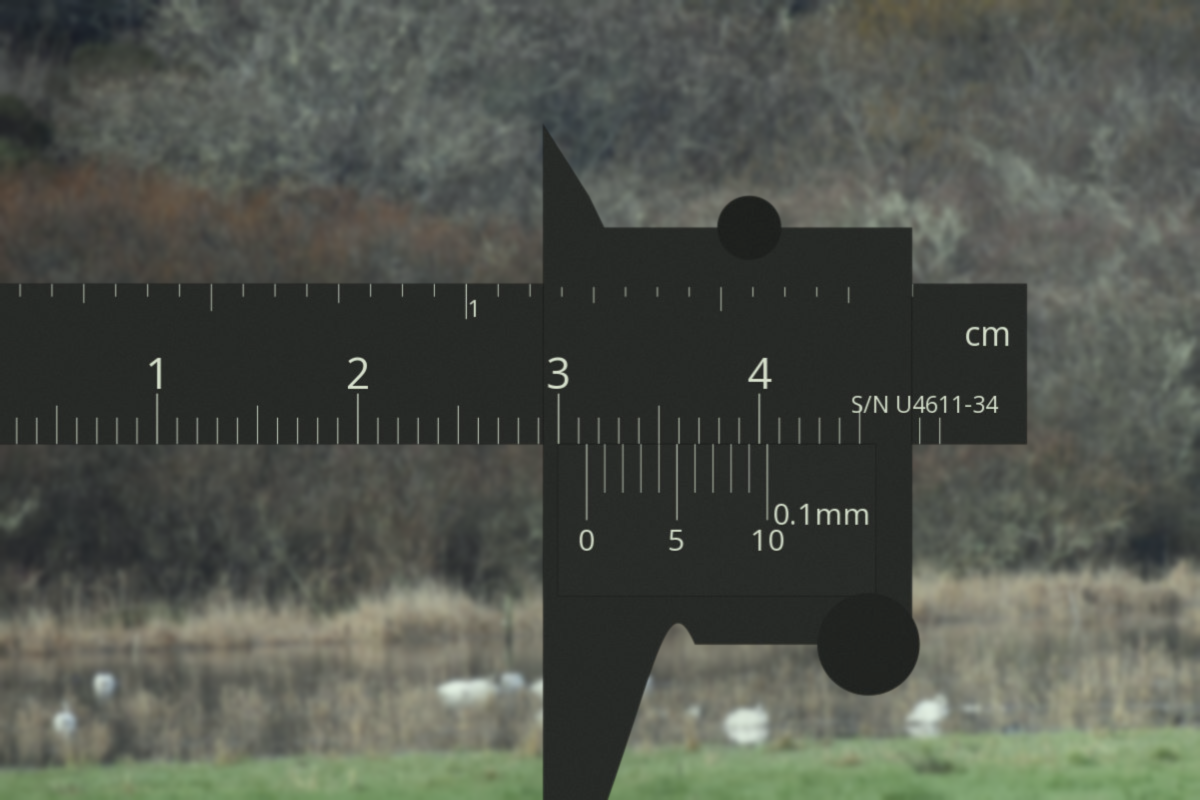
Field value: mm 31.4
